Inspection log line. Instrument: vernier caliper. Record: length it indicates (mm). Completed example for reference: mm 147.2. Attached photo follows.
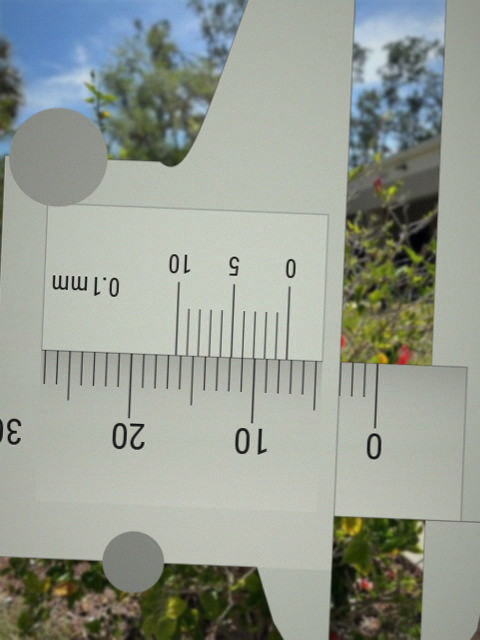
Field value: mm 7.4
